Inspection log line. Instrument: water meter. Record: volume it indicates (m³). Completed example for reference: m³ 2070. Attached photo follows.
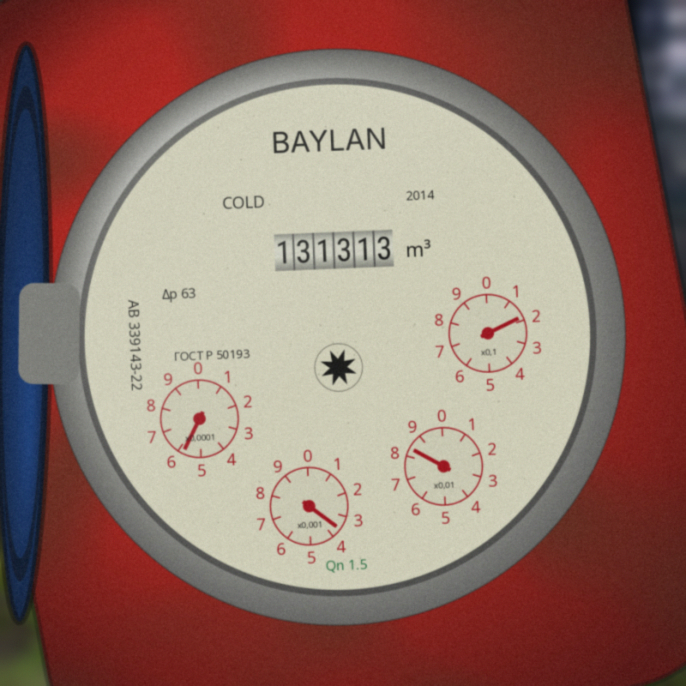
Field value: m³ 131313.1835
